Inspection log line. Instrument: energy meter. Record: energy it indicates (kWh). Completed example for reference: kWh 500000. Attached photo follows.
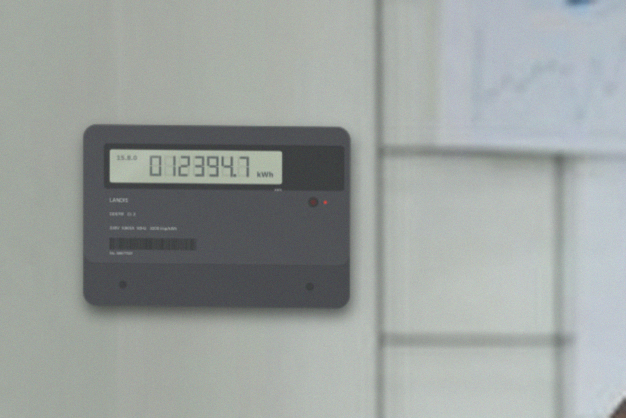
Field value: kWh 12394.7
